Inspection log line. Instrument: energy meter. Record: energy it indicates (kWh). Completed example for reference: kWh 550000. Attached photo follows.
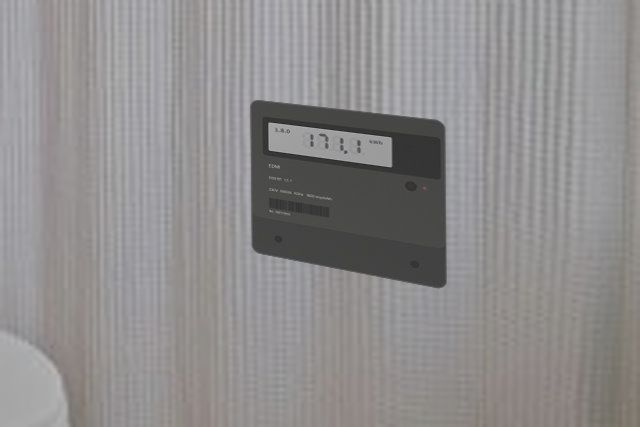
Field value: kWh 171.1
